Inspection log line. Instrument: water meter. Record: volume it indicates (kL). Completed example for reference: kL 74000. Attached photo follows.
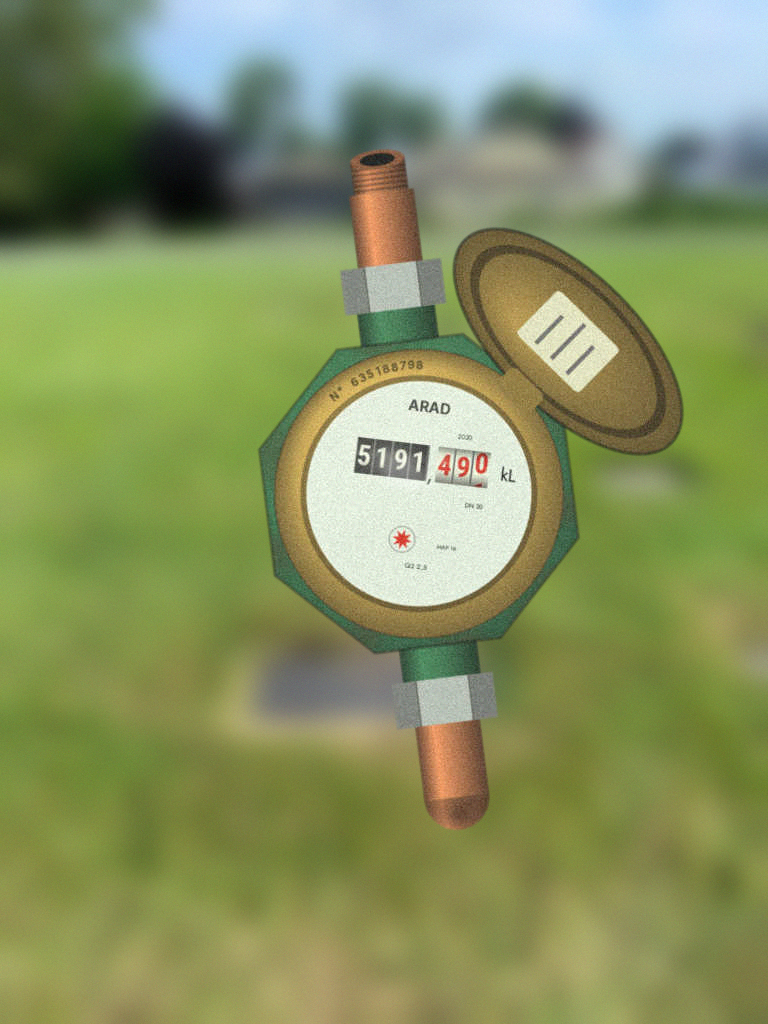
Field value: kL 5191.490
